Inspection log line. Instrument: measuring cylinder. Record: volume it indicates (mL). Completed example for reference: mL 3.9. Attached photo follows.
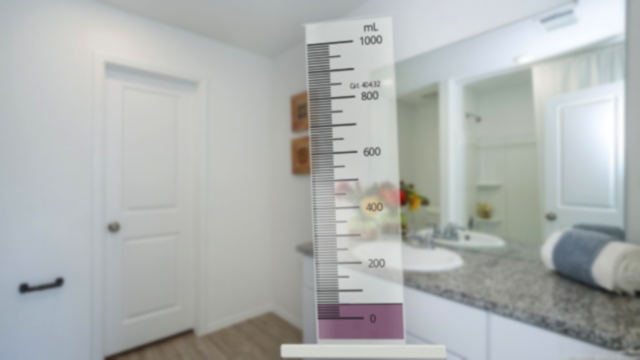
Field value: mL 50
